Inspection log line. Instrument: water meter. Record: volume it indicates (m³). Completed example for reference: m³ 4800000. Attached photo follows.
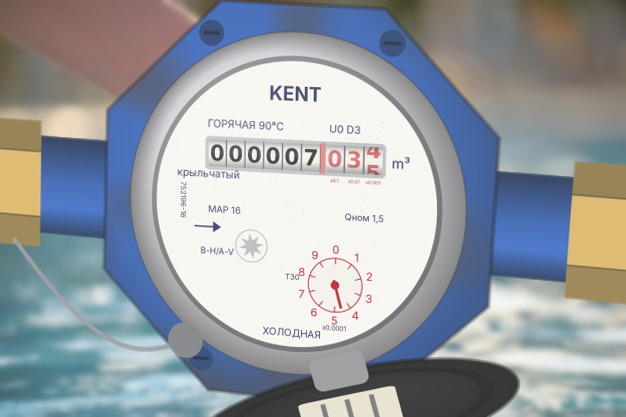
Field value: m³ 7.0344
